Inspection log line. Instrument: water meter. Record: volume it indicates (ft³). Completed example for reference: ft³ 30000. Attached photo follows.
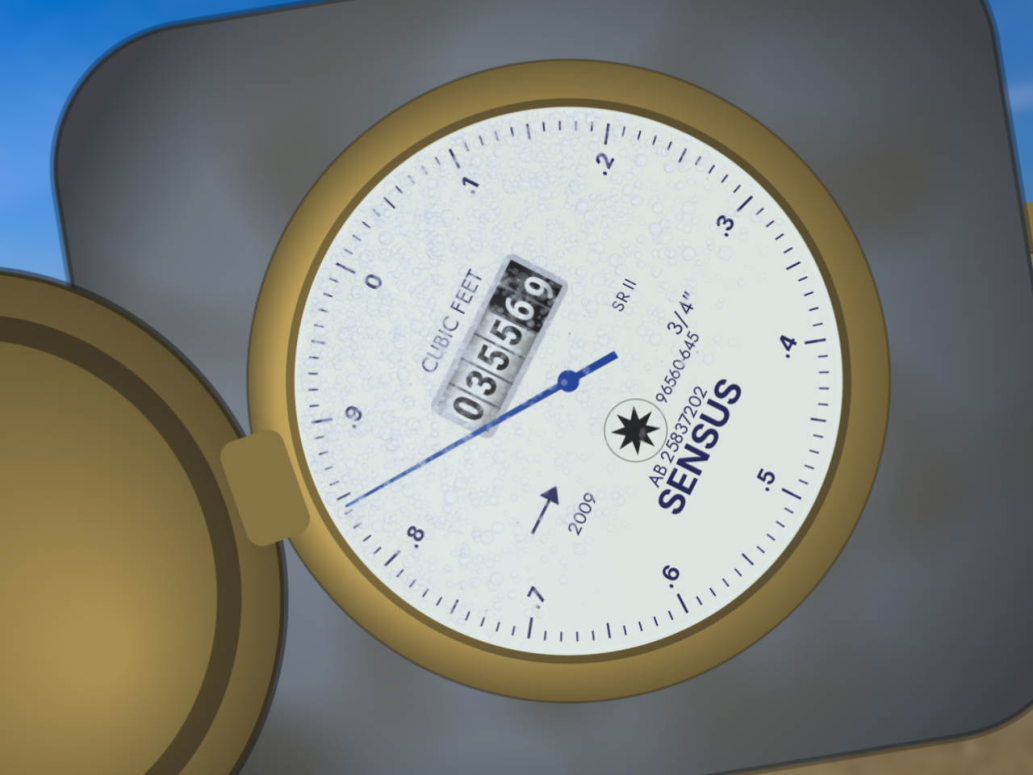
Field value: ft³ 35568.84
